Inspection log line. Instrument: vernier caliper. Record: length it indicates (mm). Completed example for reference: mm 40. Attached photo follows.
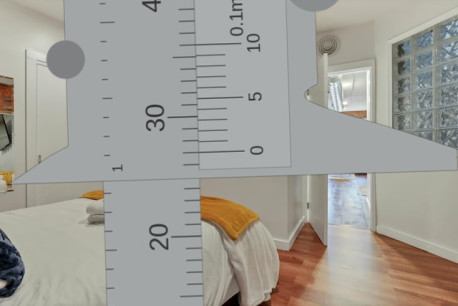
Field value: mm 27.0
